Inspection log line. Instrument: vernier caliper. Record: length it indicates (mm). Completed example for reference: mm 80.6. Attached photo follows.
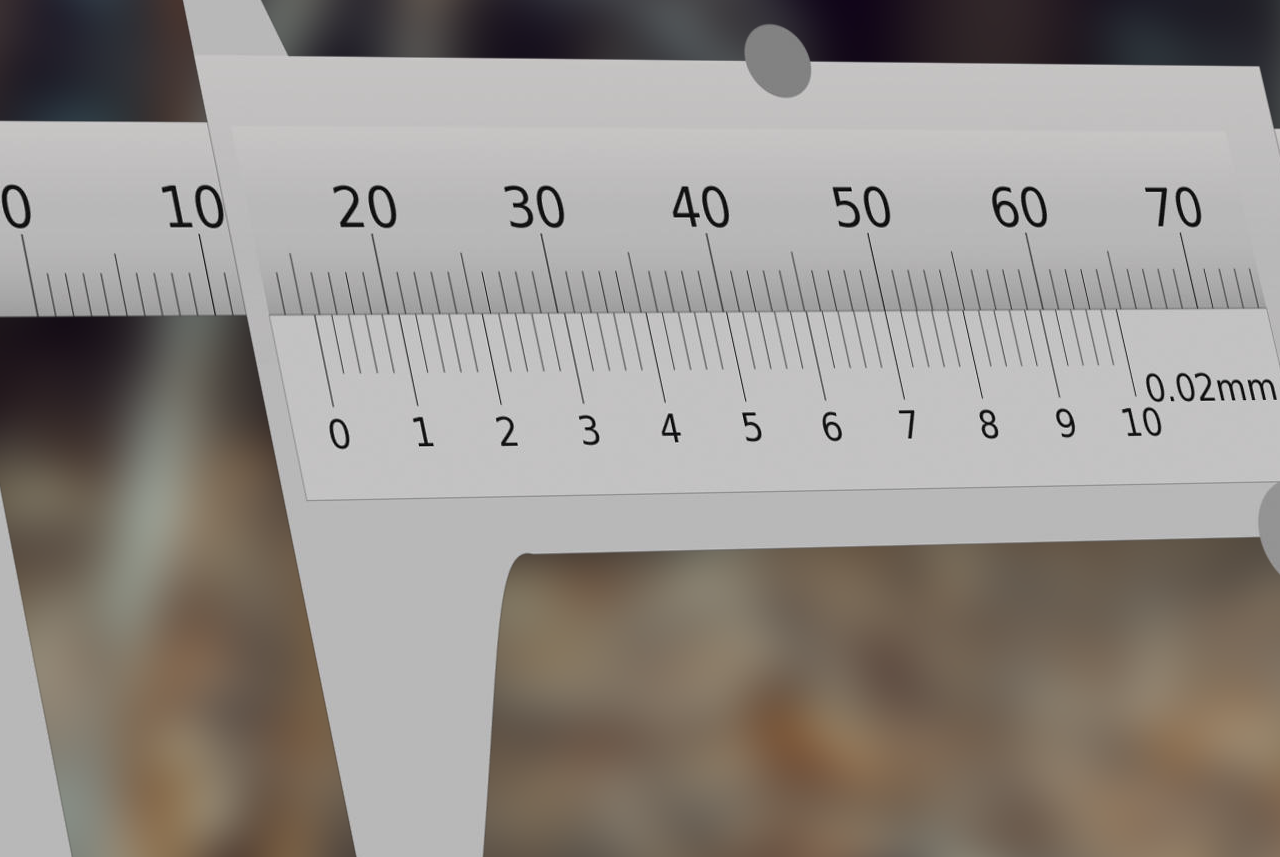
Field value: mm 15.7
